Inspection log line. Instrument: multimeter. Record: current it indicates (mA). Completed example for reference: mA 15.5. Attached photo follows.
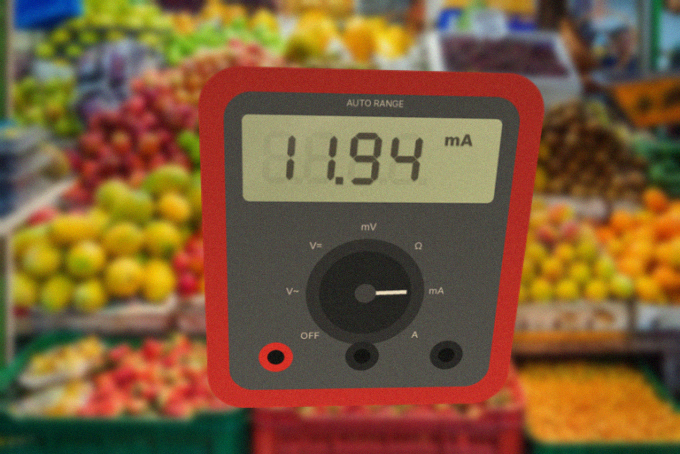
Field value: mA 11.94
